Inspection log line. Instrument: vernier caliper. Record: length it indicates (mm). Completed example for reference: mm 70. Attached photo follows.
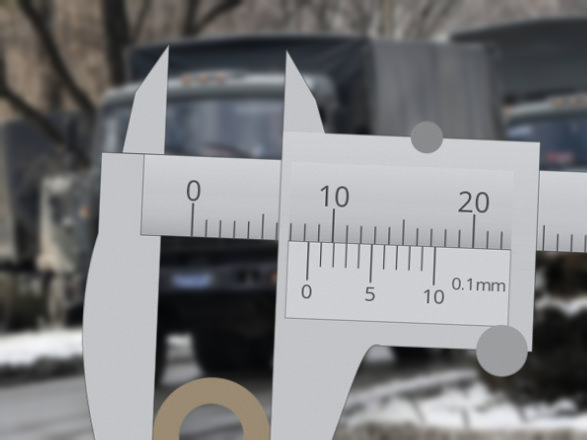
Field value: mm 8.3
